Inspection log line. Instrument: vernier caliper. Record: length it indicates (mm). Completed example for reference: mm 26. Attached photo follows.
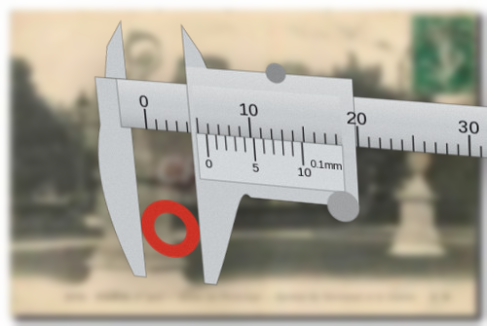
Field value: mm 5.8
